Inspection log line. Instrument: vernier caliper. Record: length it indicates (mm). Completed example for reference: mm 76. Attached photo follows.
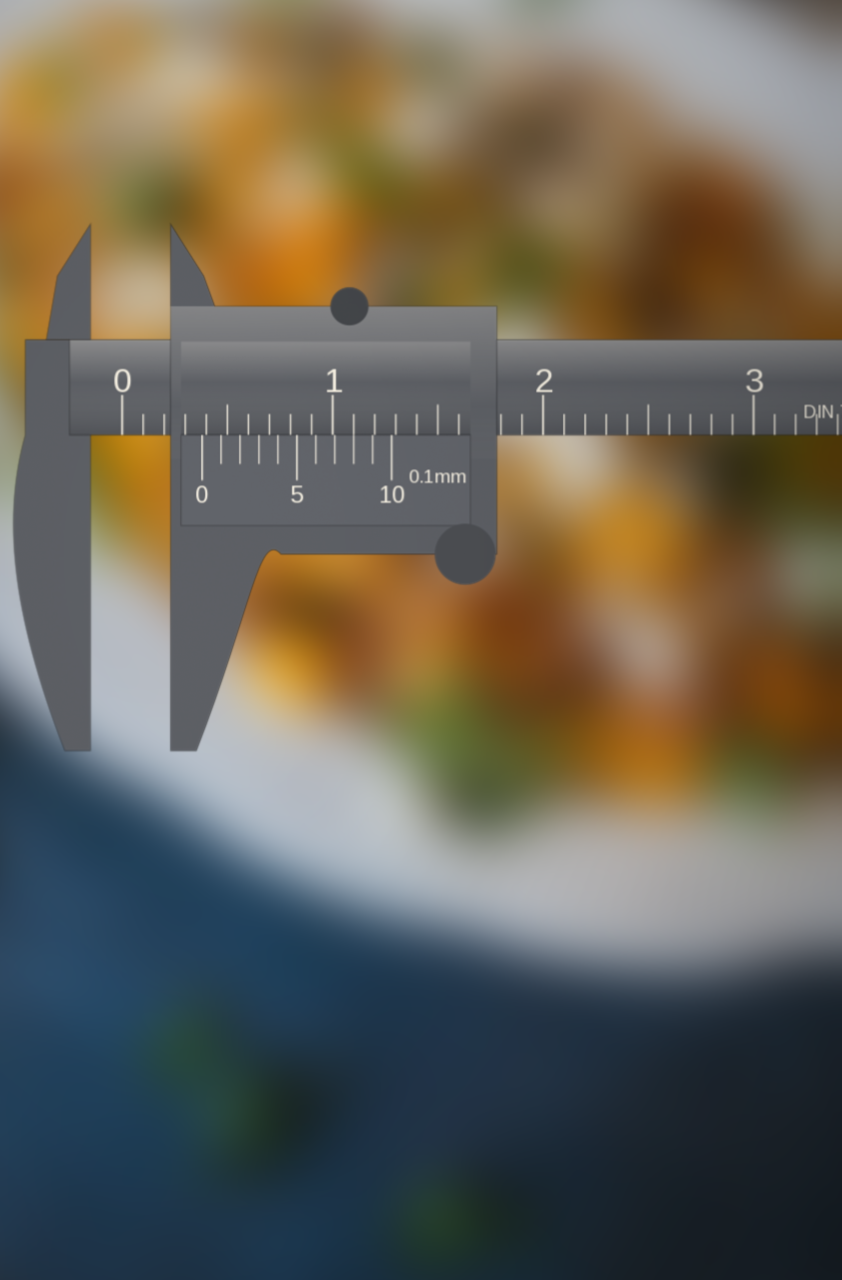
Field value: mm 3.8
